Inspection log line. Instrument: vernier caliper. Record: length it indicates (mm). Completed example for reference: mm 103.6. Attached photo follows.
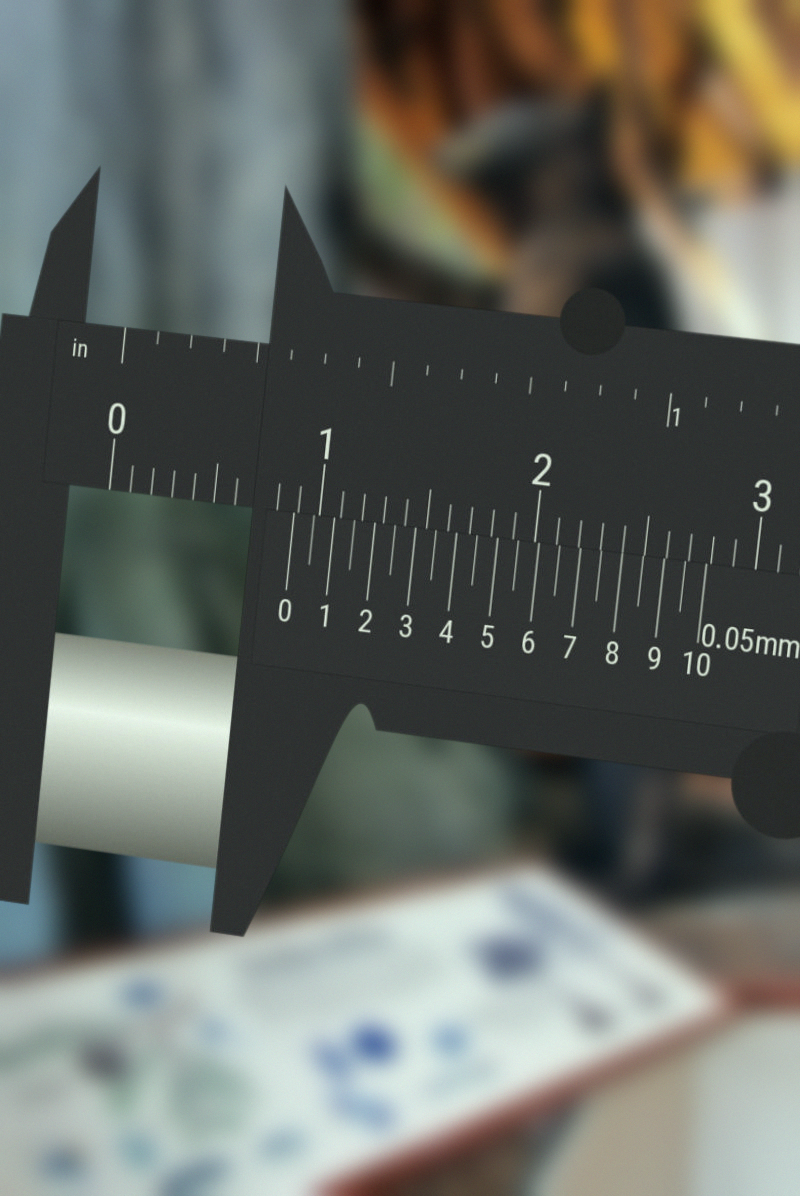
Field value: mm 8.8
